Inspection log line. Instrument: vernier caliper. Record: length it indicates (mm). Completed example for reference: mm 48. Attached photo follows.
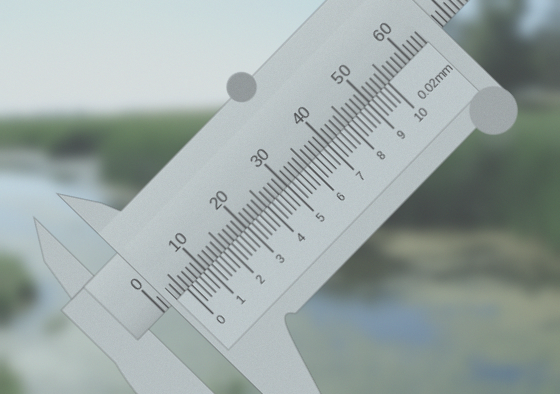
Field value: mm 5.6
